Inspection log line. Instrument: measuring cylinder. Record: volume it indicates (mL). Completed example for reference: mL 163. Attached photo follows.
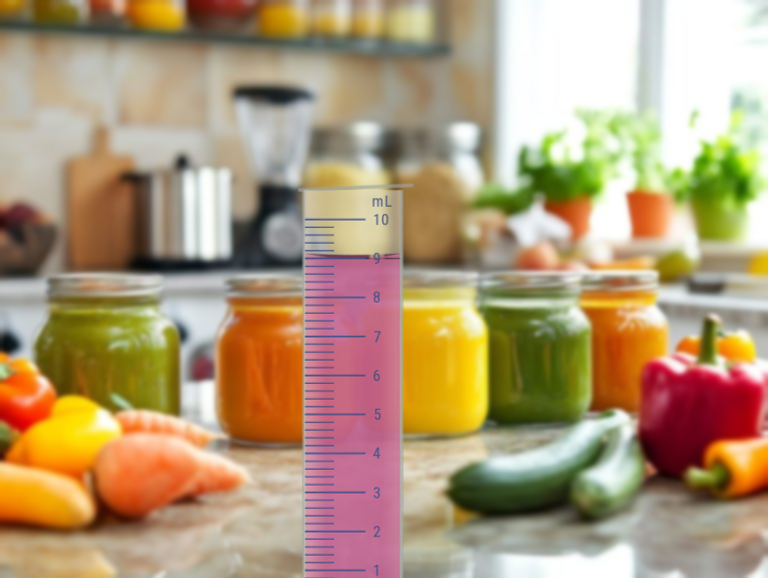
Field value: mL 9
